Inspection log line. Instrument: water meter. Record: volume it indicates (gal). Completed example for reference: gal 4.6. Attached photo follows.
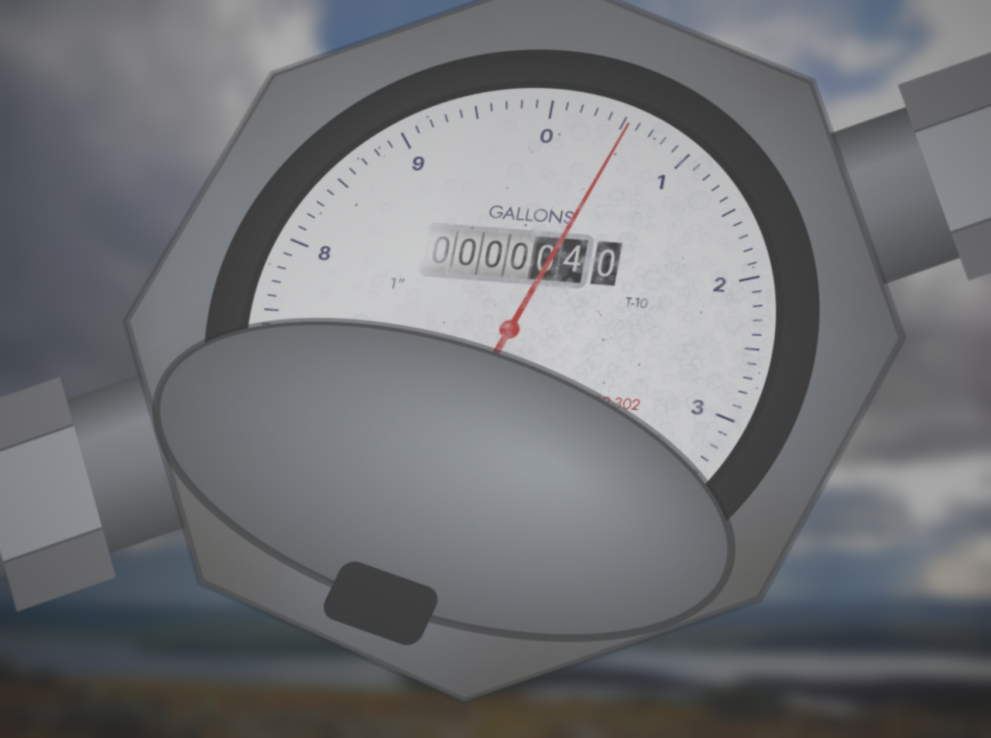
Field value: gal 40.5
